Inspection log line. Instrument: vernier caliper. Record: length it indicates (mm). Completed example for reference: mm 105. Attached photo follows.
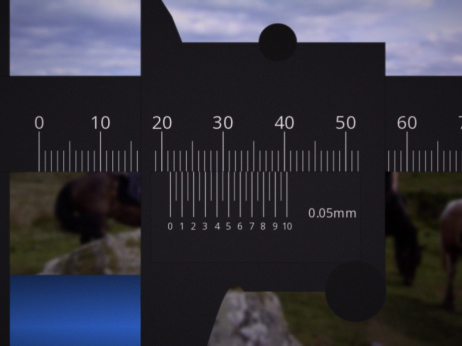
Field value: mm 21.4
